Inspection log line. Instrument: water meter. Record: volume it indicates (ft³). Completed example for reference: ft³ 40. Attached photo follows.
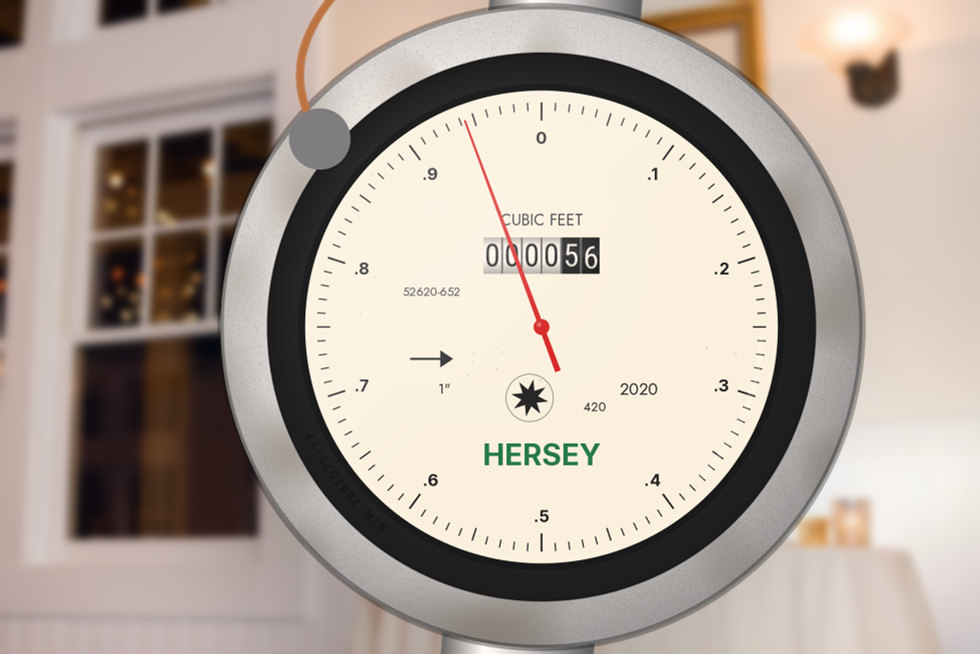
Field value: ft³ 55.94
